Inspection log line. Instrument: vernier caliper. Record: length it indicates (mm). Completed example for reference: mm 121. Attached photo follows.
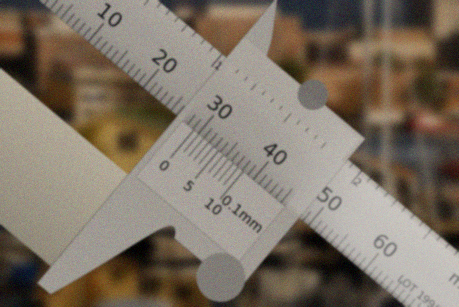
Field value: mm 29.2
